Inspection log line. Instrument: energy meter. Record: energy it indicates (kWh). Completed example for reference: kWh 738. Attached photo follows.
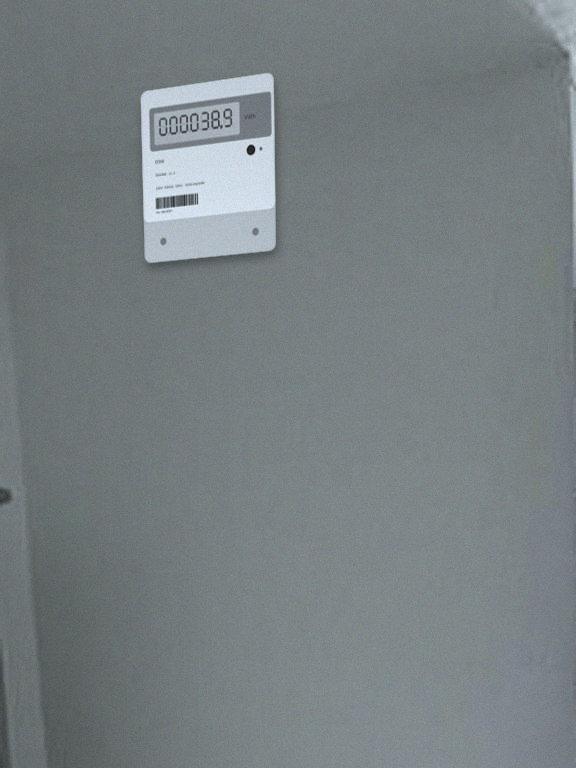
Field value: kWh 38.9
